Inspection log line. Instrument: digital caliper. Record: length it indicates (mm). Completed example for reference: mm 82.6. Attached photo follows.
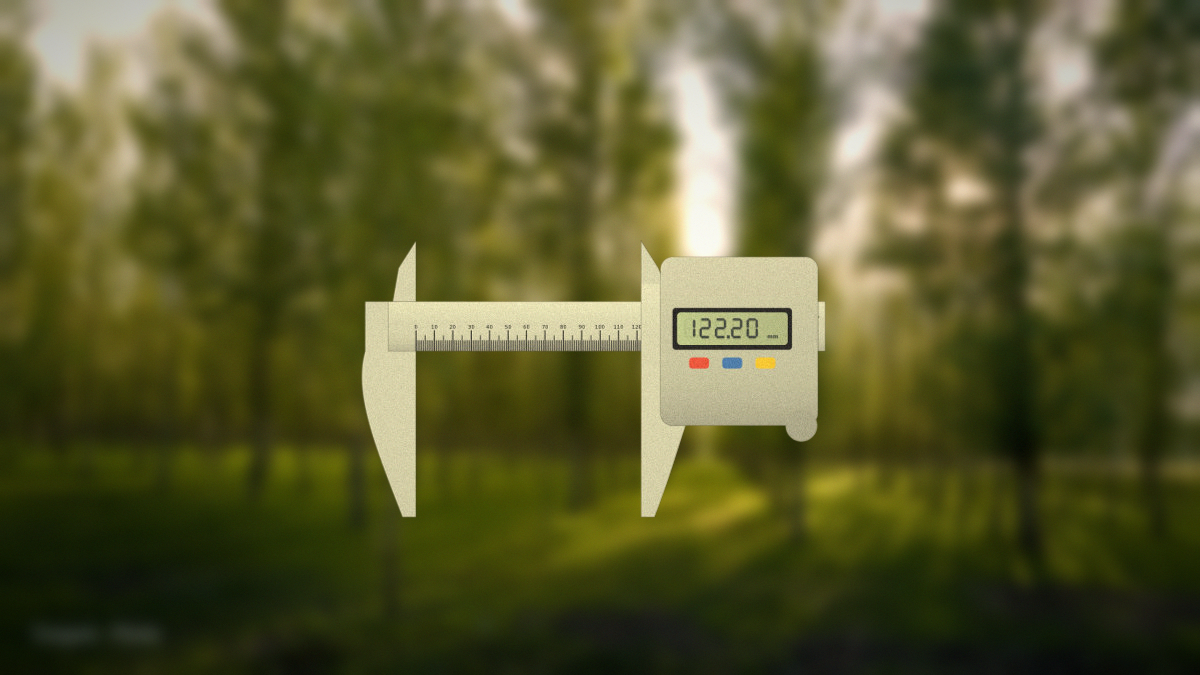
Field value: mm 122.20
